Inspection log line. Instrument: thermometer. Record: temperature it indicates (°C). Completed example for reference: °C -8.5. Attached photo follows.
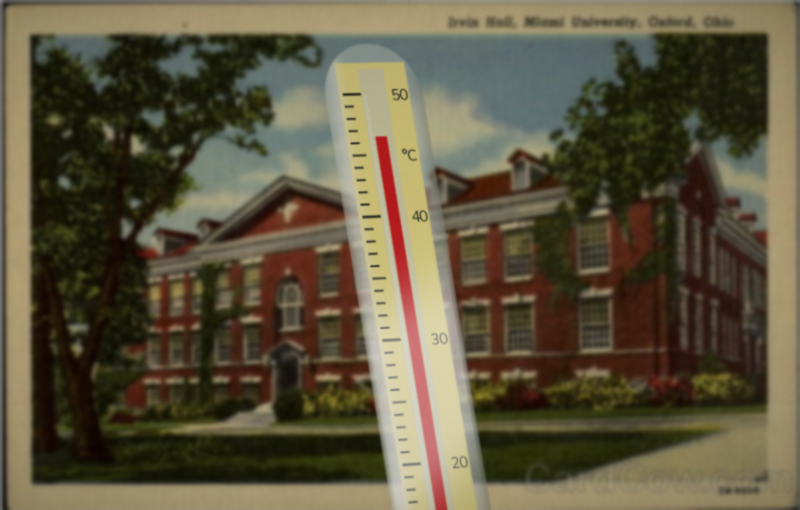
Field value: °C 46.5
